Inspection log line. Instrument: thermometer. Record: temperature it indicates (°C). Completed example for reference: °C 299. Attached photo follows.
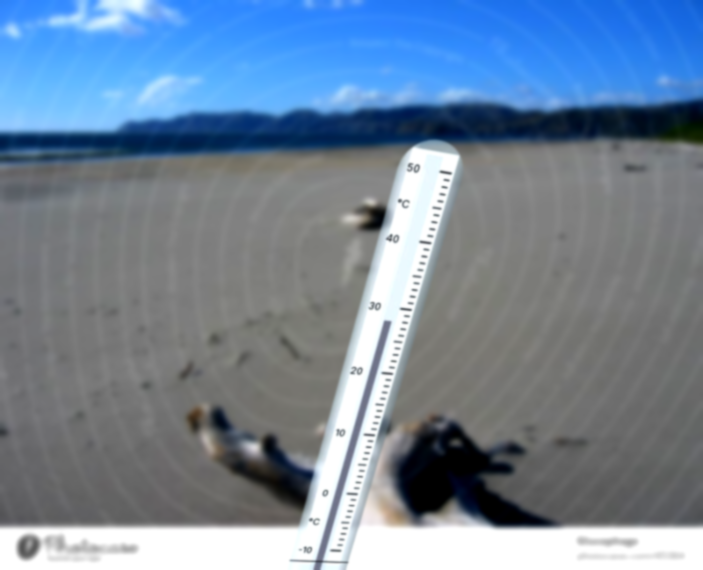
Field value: °C 28
